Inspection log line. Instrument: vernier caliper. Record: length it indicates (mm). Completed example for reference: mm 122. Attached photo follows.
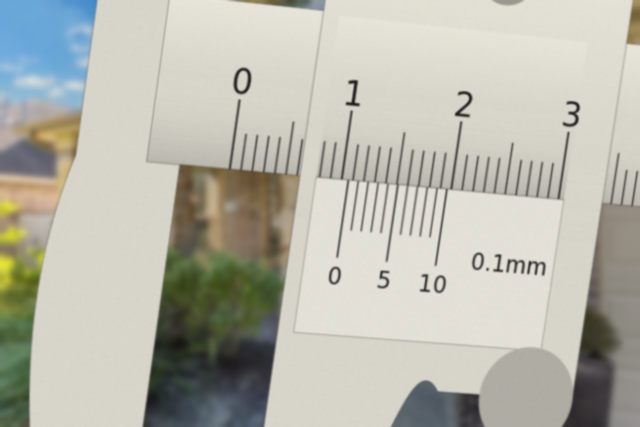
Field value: mm 10.6
